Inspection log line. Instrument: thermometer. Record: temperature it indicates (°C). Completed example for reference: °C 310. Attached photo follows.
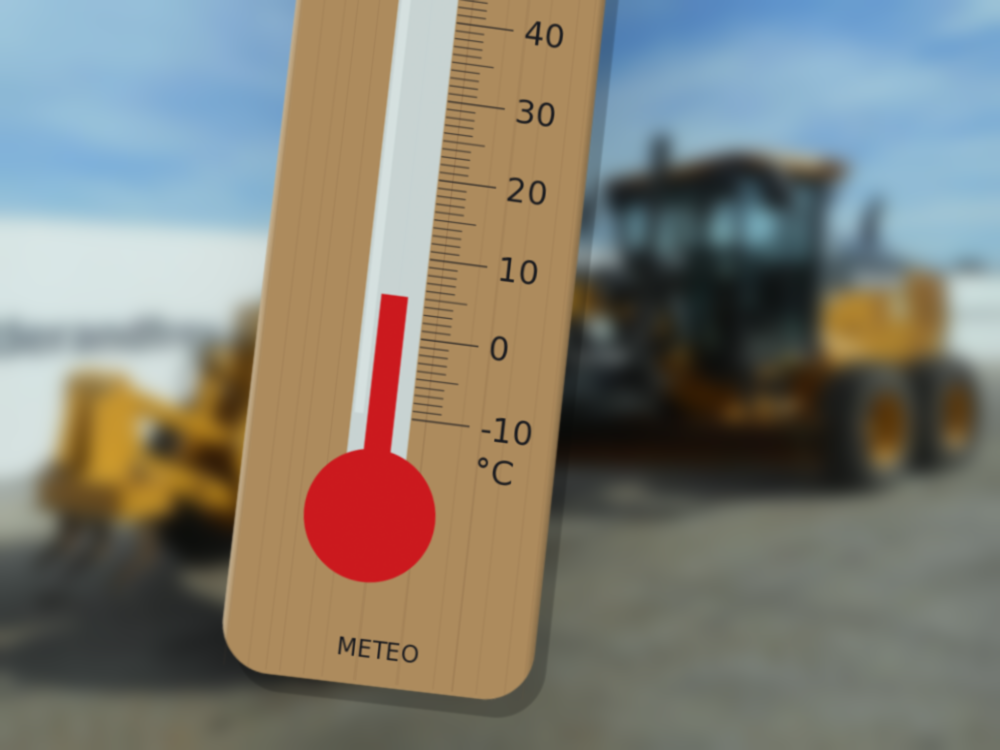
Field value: °C 5
